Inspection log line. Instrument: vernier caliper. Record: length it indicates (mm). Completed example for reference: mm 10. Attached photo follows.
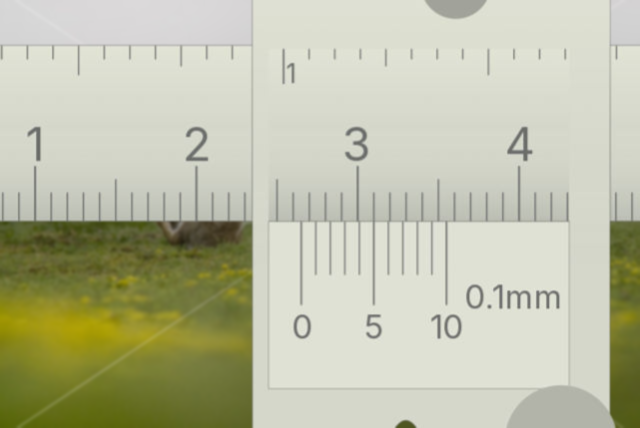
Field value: mm 26.5
